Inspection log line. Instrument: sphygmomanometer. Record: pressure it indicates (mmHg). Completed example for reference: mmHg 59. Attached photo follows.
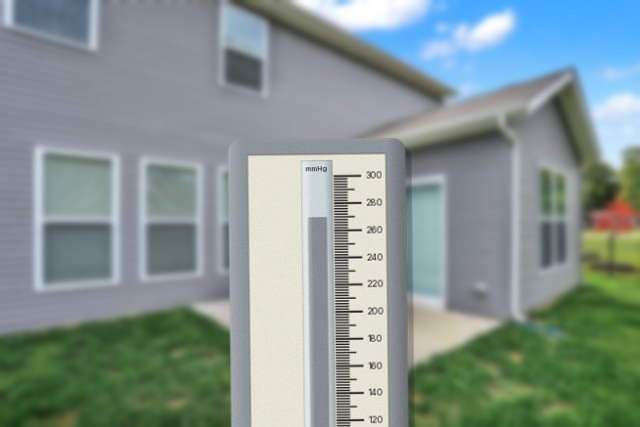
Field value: mmHg 270
